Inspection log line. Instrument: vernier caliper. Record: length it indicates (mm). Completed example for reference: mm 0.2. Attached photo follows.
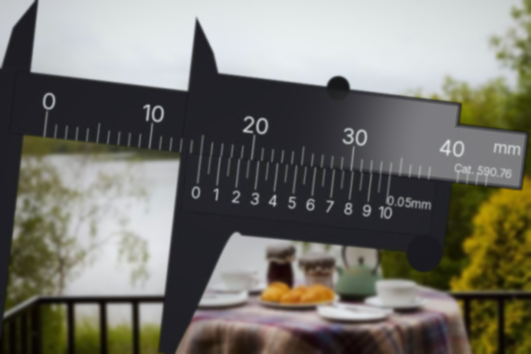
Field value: mm 15.0
